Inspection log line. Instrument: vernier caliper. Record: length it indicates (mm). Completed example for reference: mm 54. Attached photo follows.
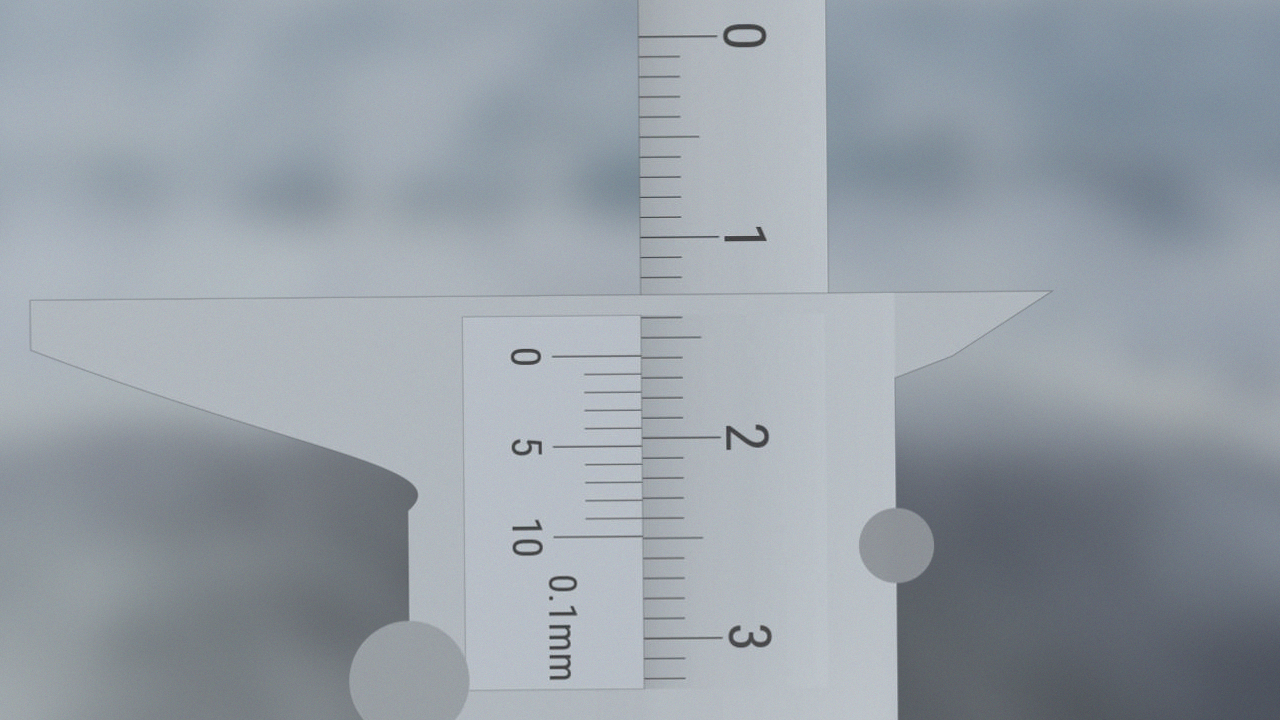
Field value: mm 15.9
